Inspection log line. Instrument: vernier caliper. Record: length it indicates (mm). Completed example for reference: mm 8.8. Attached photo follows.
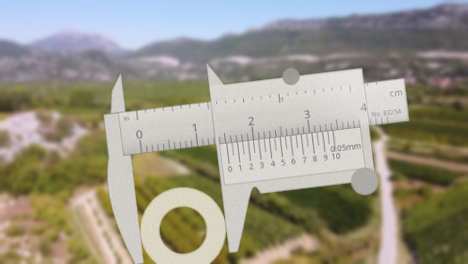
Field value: mm 15.2
